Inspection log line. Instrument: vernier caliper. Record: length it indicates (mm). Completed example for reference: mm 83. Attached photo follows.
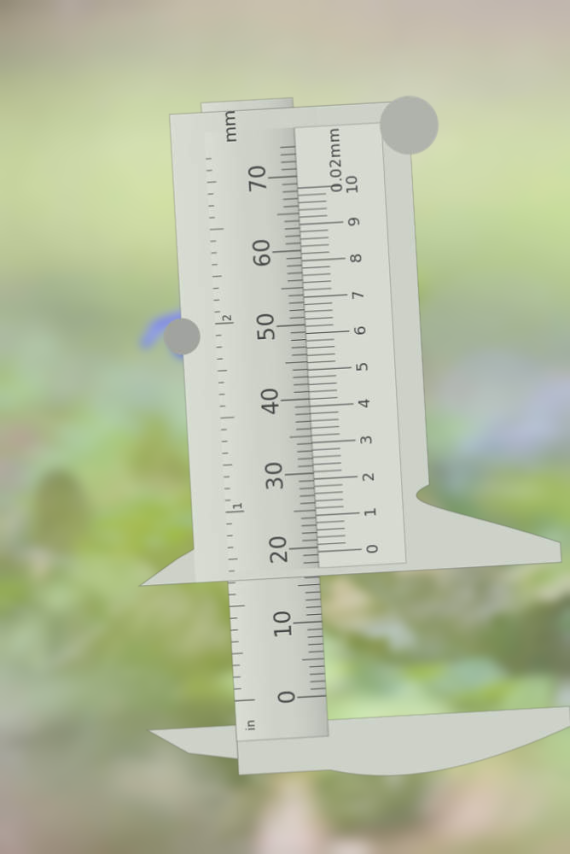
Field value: mm 19.4
